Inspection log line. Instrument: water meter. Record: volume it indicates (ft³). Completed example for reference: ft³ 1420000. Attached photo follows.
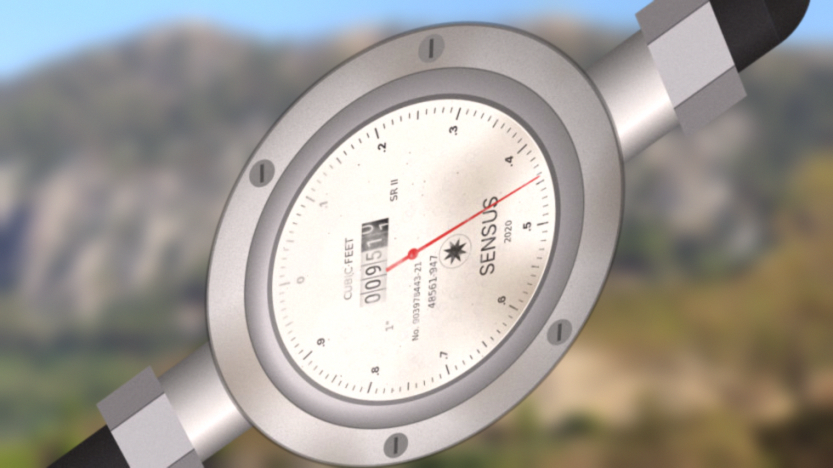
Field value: ft³ 9510.44
